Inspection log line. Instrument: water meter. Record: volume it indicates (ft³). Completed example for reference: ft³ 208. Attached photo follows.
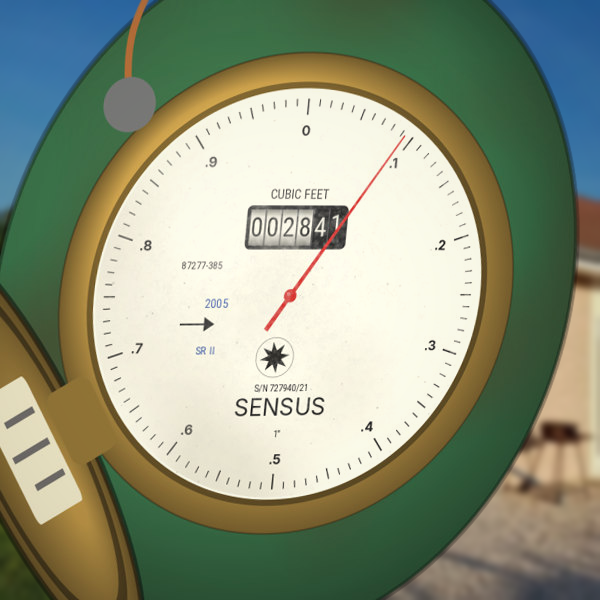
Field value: ft³ 2841.09
